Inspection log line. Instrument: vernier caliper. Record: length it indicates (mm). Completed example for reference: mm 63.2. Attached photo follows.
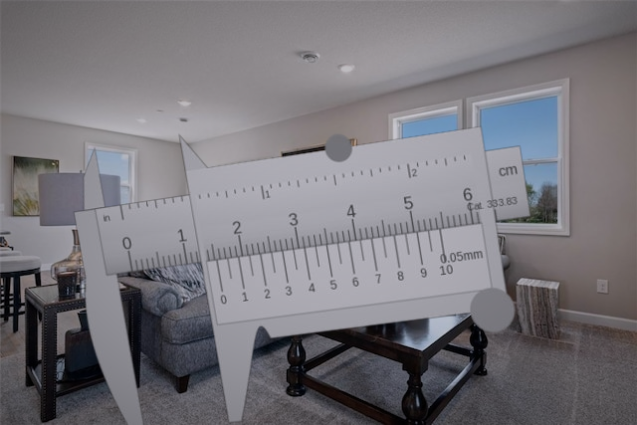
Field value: mm 15.4
